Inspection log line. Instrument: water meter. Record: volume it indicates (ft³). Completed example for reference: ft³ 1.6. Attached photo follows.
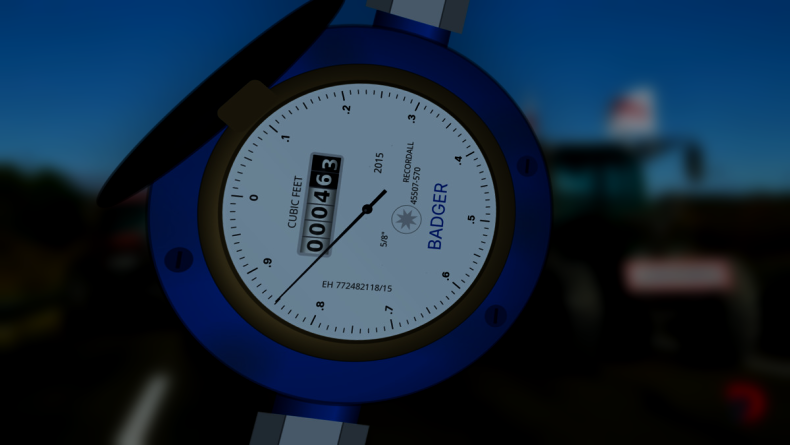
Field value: ft³ 462.85
